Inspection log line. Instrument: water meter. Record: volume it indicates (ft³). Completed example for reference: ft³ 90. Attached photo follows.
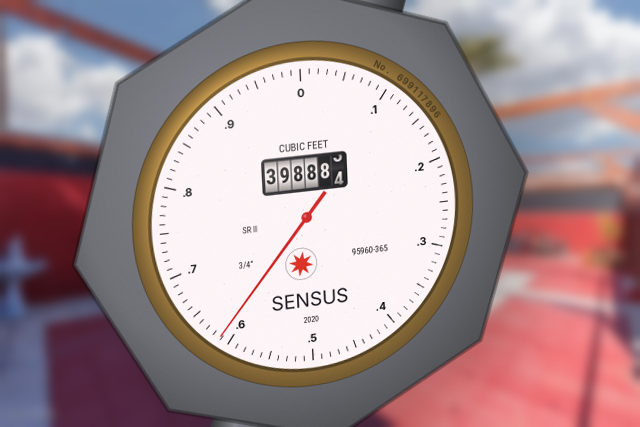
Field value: ft³ 398883.61
